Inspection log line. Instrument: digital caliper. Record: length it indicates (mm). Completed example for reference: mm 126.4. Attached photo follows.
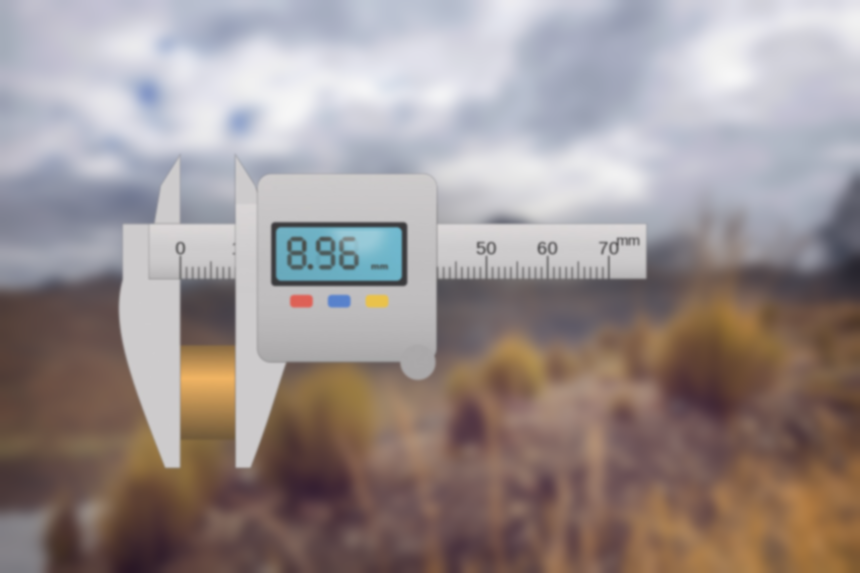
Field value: mm 8.96
